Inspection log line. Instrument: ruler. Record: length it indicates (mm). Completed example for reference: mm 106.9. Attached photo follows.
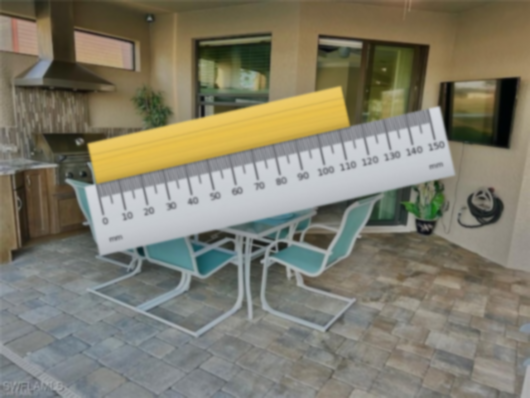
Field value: mm 115
